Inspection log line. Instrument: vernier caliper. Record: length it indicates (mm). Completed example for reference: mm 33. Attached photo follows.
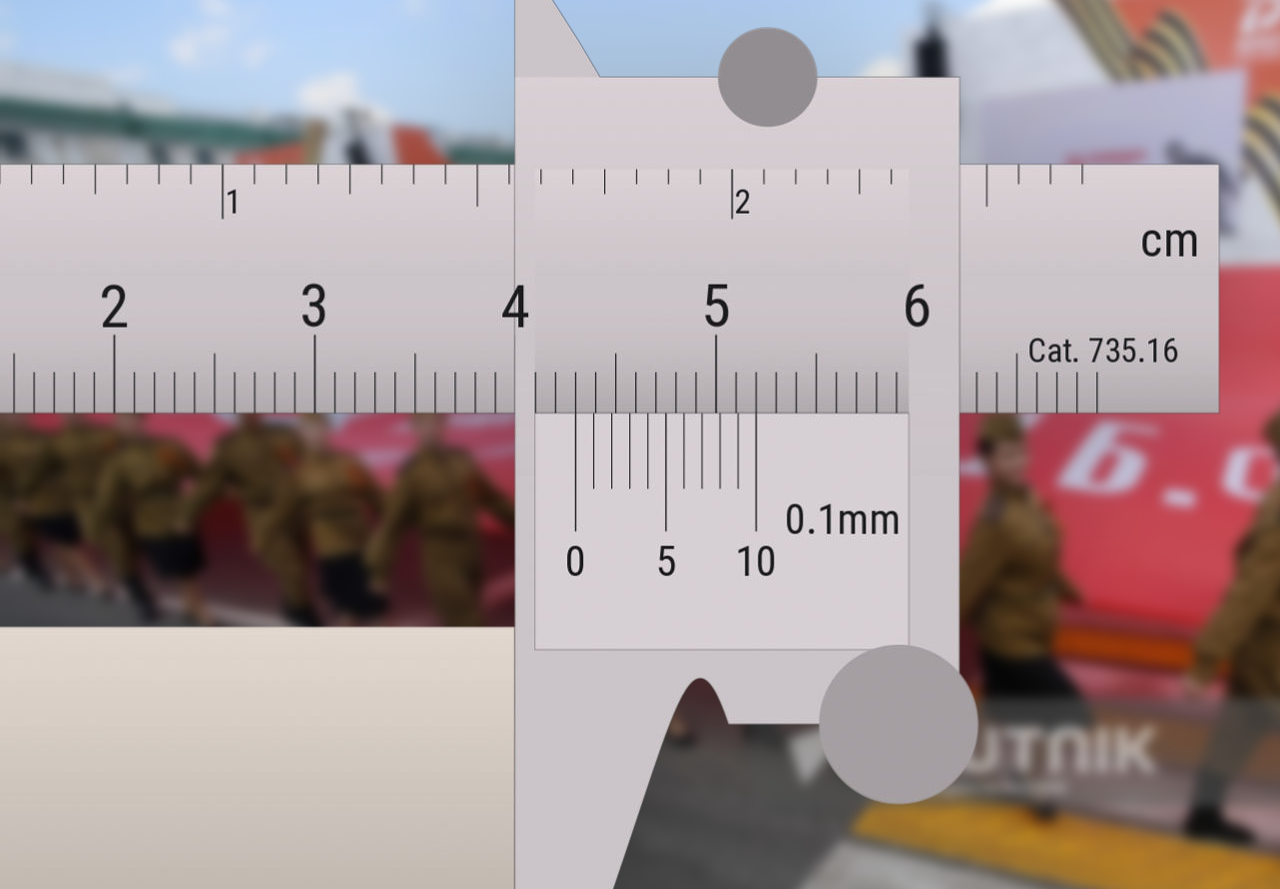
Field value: mm 43.0
